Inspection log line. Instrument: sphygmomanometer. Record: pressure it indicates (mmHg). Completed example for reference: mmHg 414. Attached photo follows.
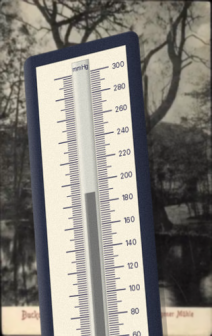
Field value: mmHg 190
